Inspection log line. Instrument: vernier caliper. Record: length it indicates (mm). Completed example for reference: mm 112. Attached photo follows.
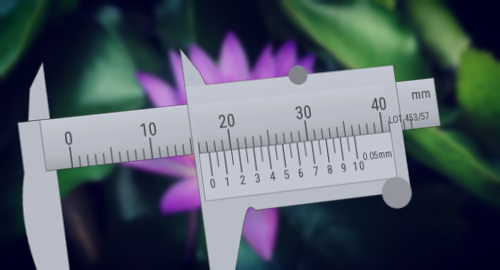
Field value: mm 17.2
